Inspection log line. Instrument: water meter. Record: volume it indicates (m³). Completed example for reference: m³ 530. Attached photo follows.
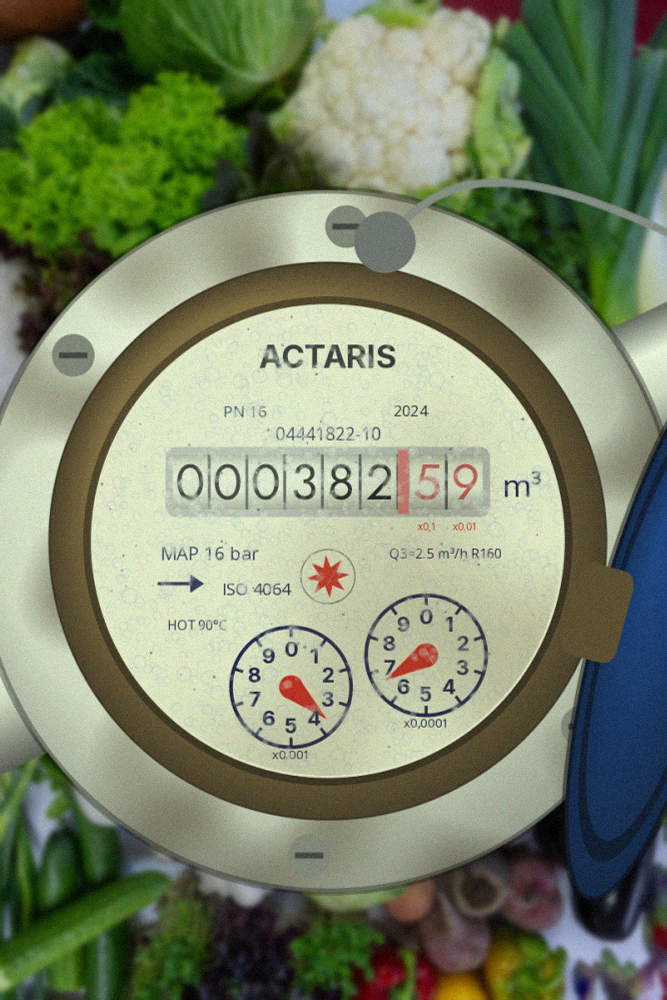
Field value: m³ 382.5936
